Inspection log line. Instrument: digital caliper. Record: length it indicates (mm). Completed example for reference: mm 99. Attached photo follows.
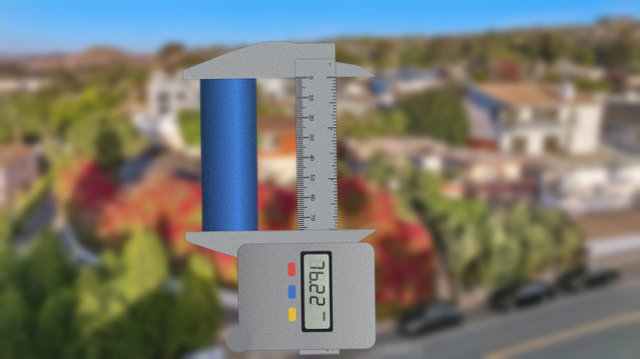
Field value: mm 76.22
